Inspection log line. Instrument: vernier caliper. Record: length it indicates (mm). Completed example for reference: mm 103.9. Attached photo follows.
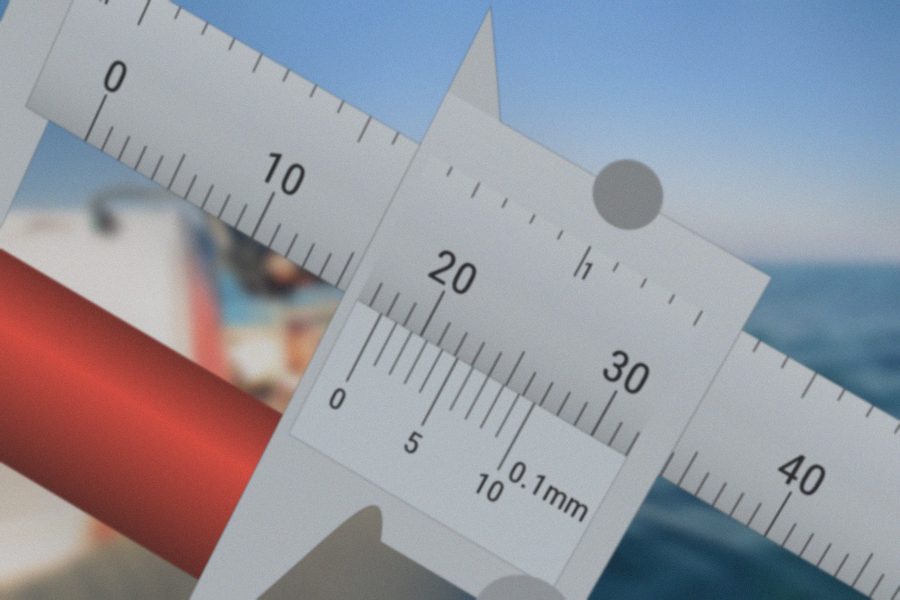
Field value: mm 17.7
